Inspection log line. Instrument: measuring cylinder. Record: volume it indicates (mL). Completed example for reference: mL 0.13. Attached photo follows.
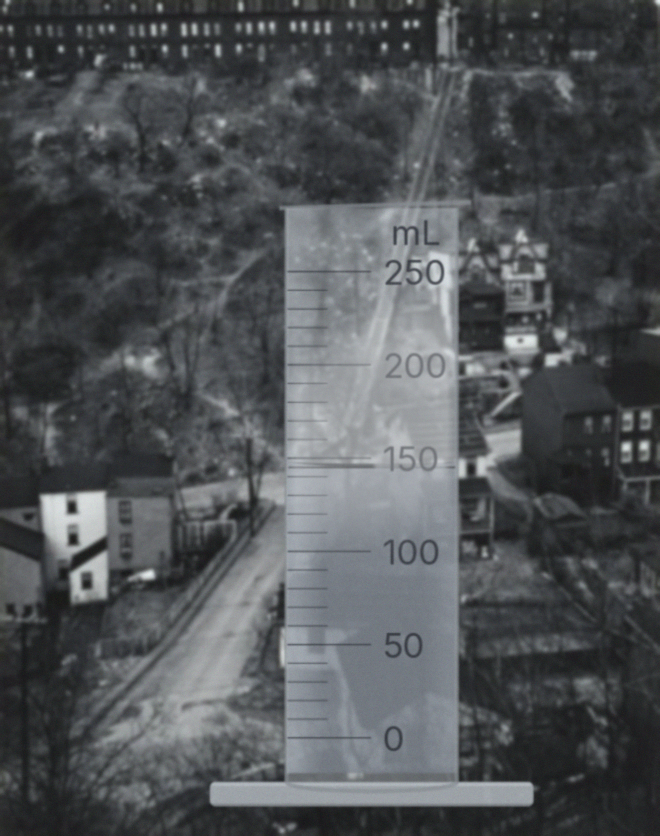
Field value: mL 145
